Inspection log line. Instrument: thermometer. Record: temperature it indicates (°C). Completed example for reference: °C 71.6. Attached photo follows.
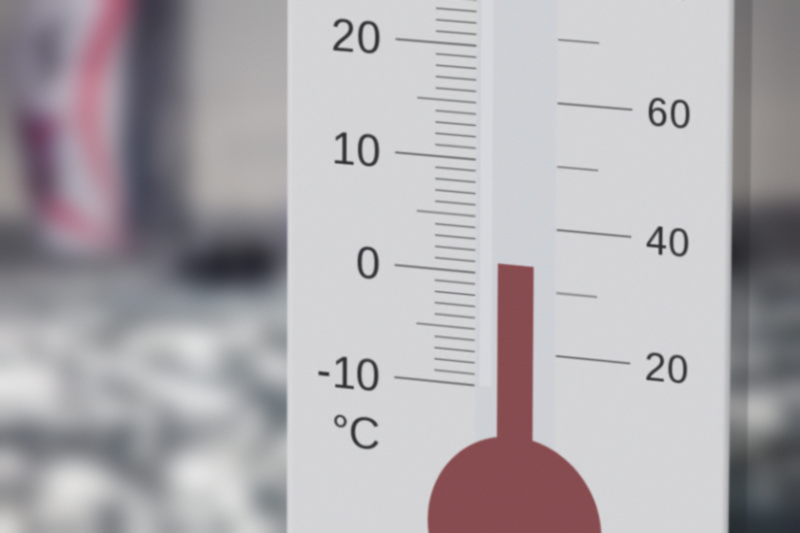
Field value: °C 1
